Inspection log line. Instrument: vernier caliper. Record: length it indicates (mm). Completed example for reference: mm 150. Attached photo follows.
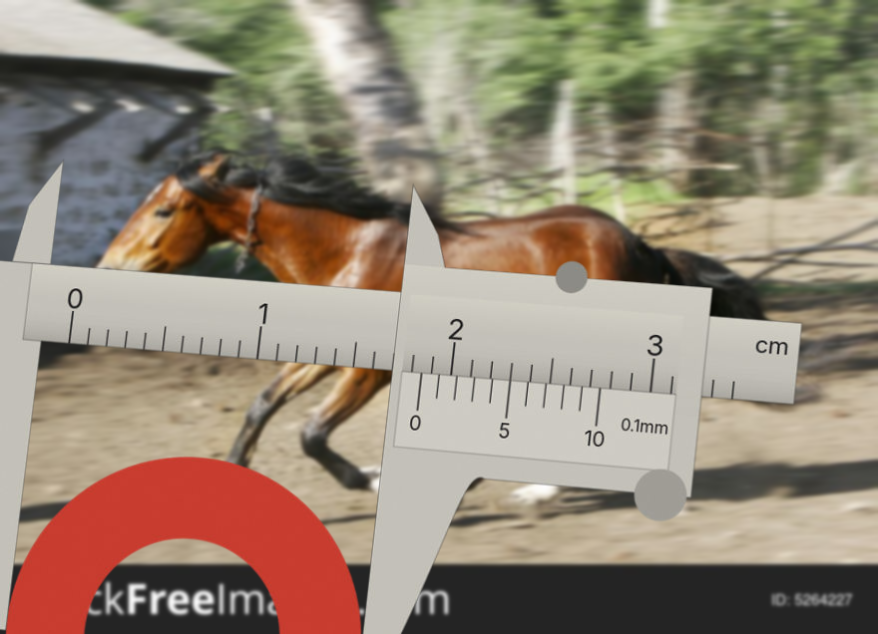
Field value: mm 18.5
